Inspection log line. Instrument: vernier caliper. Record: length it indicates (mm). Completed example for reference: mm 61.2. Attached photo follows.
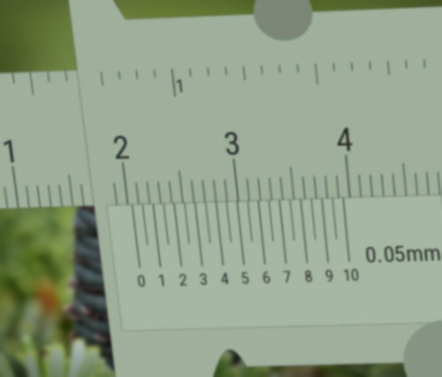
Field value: mm 20.4
